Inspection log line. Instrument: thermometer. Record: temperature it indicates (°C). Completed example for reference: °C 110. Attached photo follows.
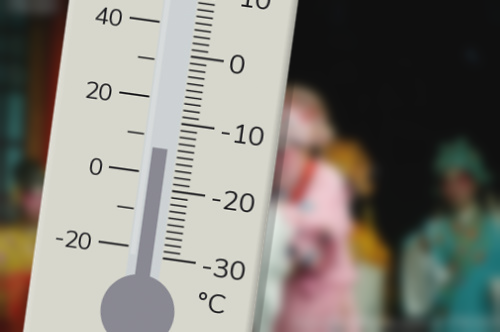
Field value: °C -14
